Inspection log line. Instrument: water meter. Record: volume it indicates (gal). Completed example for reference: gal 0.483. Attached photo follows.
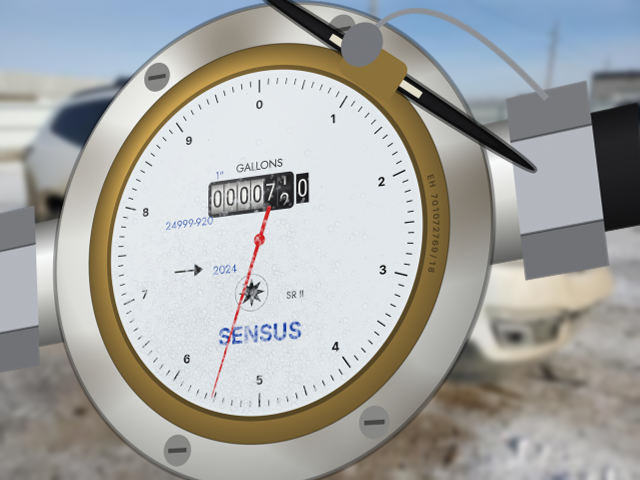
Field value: gal 715.5
